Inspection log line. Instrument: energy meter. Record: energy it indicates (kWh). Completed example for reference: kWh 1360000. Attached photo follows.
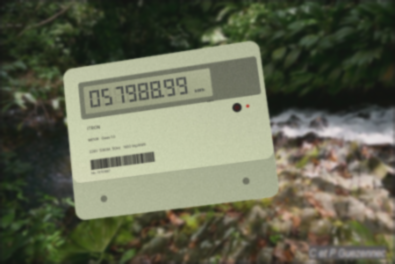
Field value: kWh 57988.99
